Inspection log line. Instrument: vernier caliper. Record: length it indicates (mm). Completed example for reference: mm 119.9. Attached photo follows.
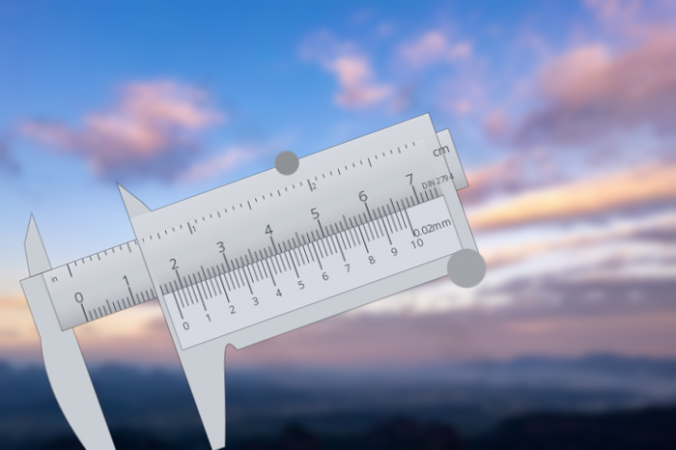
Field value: mm 18.0
